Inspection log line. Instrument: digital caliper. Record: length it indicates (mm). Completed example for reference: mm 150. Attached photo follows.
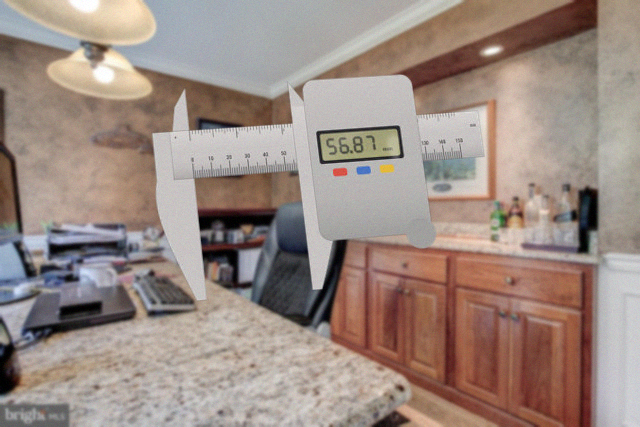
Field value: mm 56.87
